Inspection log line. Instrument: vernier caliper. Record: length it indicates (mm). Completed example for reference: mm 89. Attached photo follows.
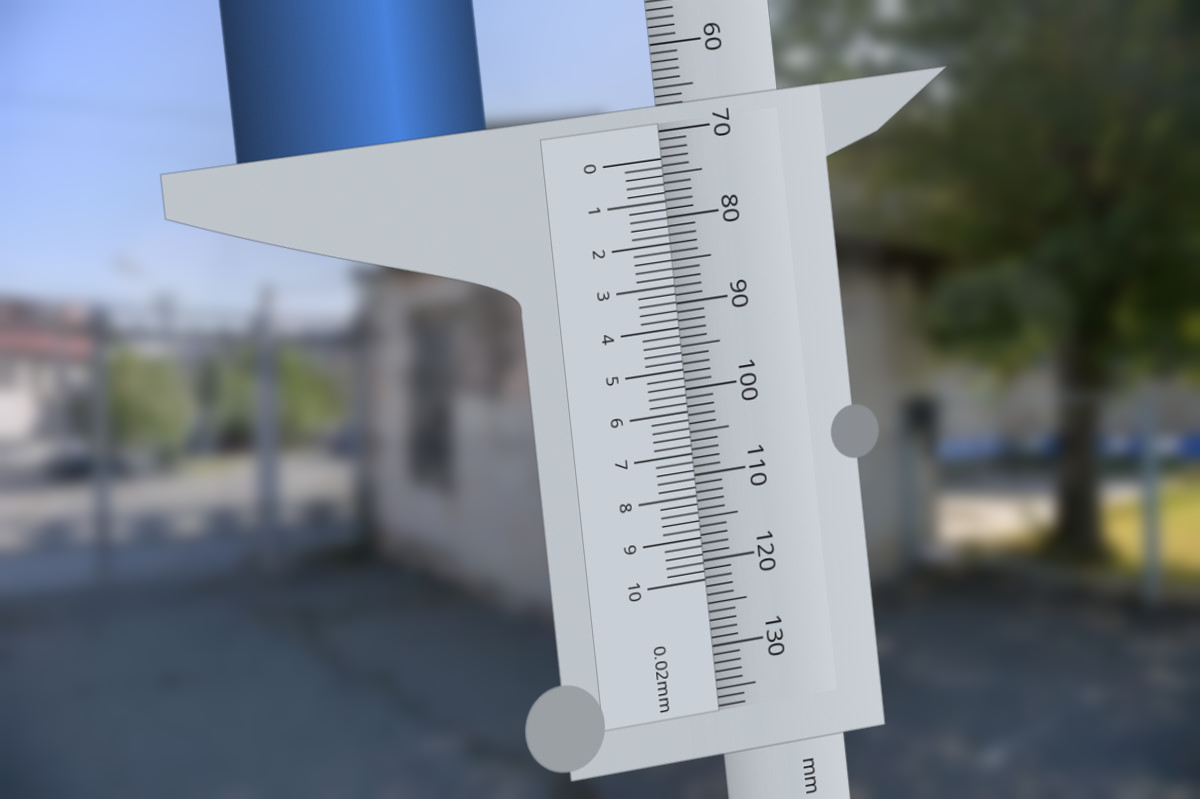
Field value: mm 73.2
